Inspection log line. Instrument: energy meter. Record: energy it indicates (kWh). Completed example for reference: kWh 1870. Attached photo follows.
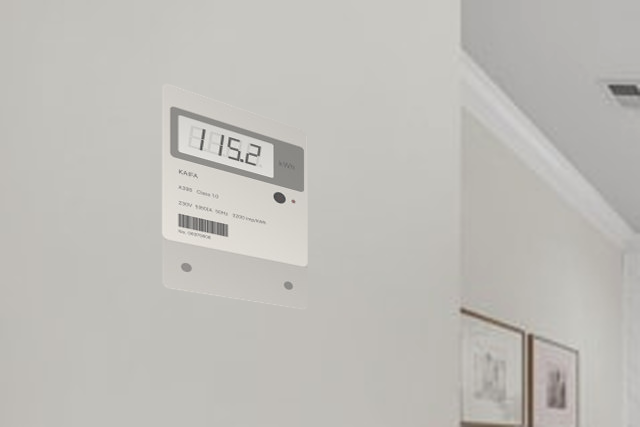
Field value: kWh 115.2
